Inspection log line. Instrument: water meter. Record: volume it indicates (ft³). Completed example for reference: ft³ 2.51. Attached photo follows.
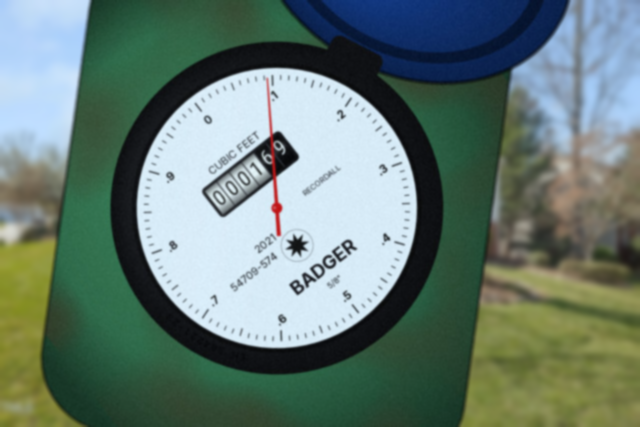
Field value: ft³ 169.09
